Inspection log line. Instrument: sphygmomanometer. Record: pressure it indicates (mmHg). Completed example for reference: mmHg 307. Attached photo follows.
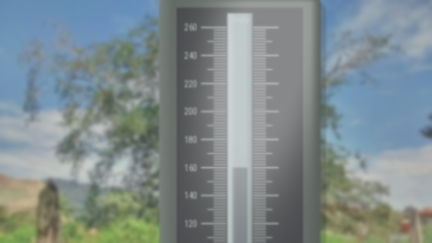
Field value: mmHg 160
